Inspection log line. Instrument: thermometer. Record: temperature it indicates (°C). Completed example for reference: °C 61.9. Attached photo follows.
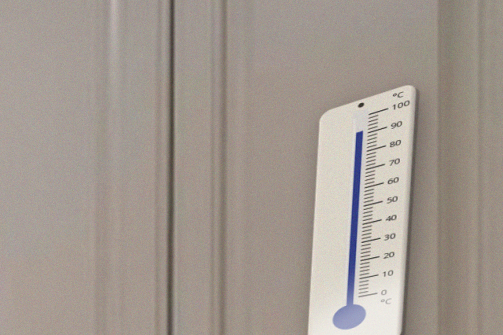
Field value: °C 92
